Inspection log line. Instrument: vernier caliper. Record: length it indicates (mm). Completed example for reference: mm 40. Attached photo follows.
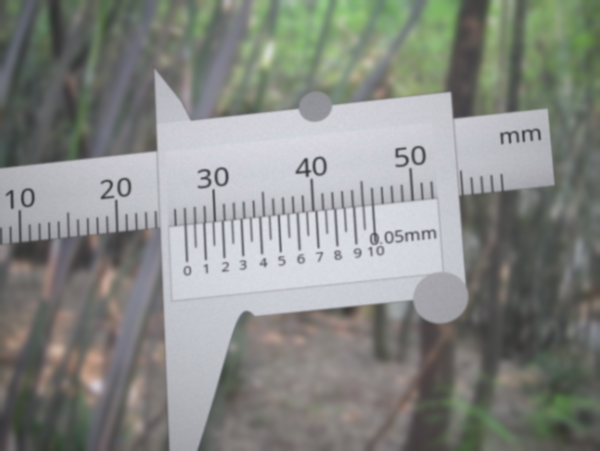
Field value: mm 27.0
